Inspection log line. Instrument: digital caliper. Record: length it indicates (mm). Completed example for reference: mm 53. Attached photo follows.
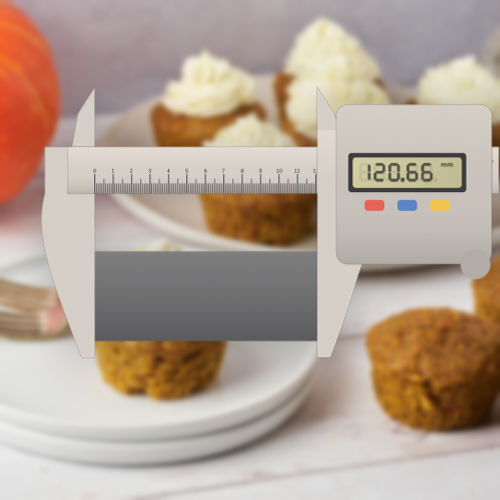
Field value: mm 120.66
